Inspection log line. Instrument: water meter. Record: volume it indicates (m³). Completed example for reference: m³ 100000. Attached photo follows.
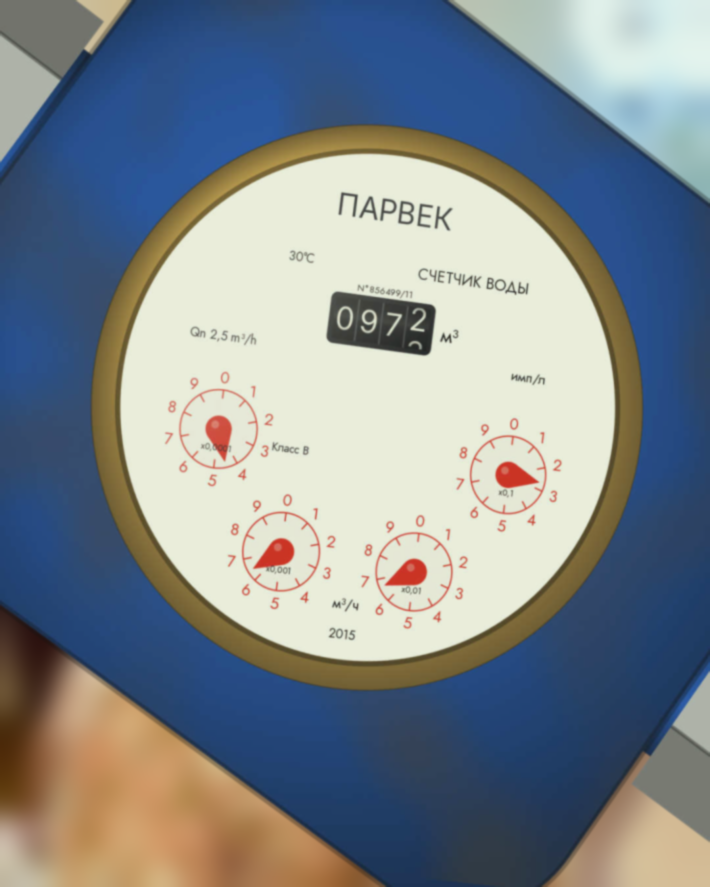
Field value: m³ 972.2664
